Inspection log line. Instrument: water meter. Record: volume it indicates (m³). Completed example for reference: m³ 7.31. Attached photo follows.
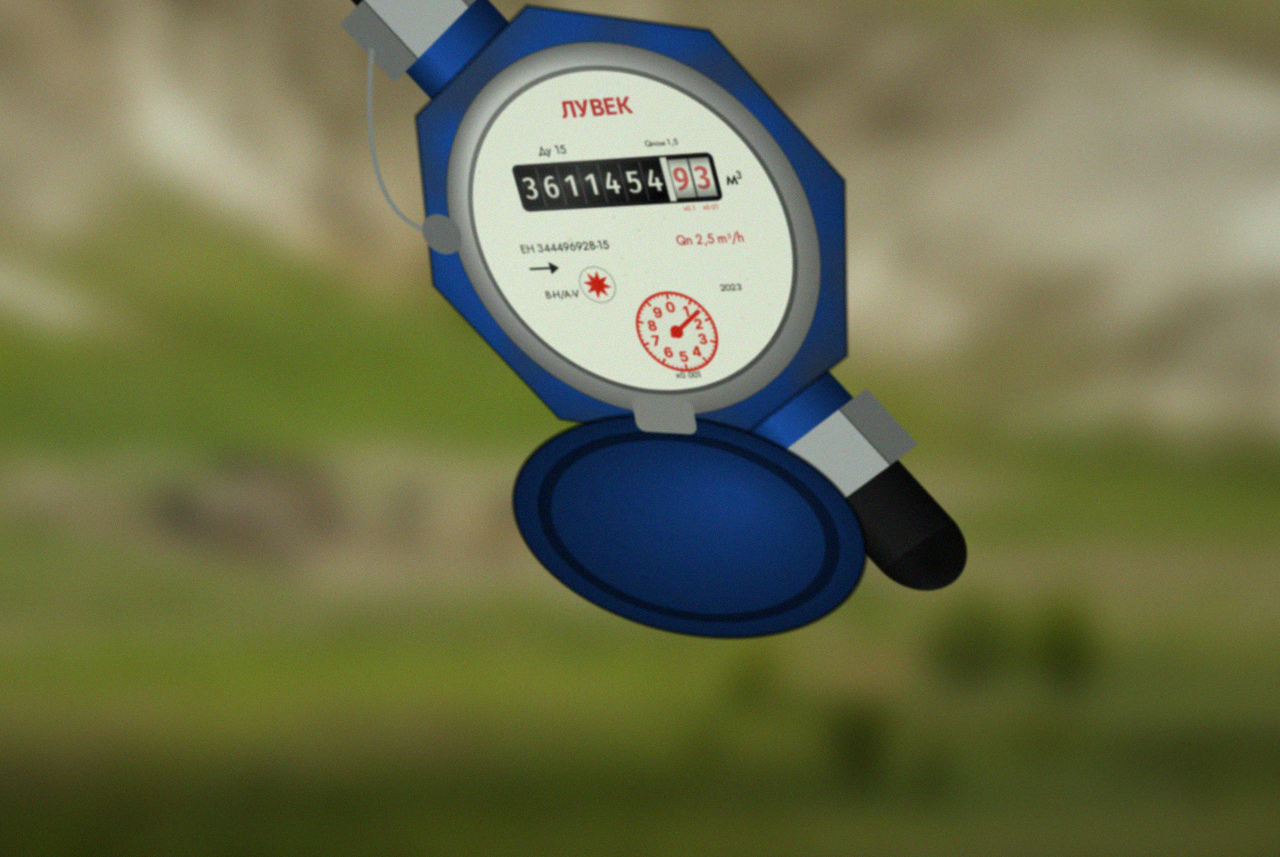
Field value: m³ 3611454.931
